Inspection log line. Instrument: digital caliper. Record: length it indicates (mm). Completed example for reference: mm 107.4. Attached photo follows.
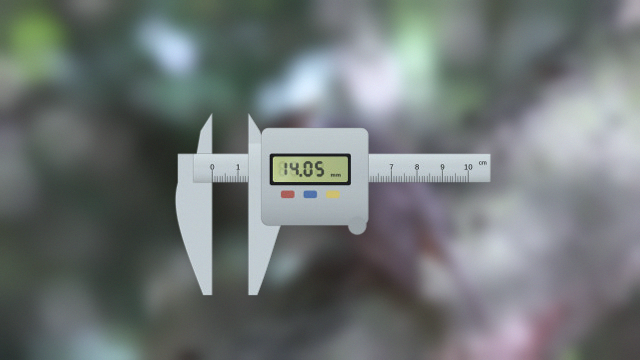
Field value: mm 14.05
